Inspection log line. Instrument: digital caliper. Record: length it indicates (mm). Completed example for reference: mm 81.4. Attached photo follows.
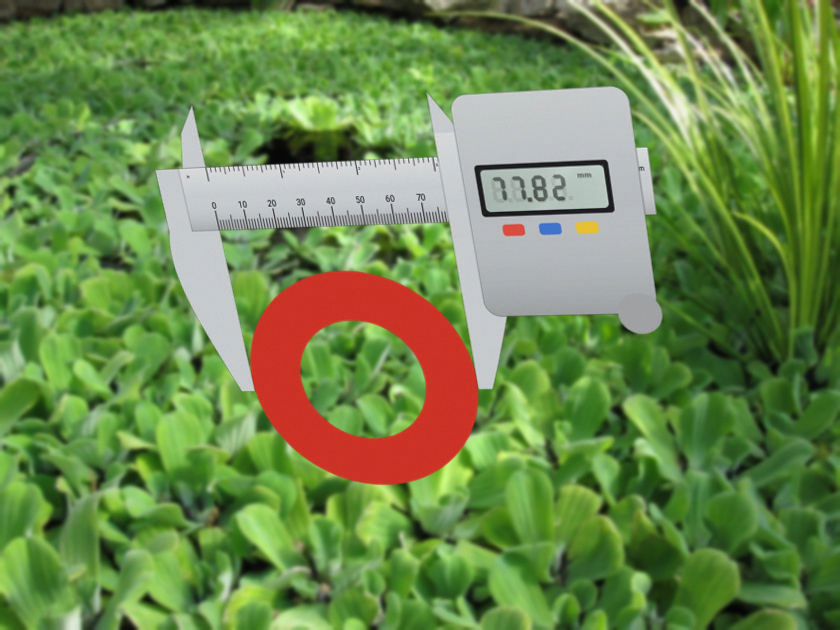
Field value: mm 77.82
